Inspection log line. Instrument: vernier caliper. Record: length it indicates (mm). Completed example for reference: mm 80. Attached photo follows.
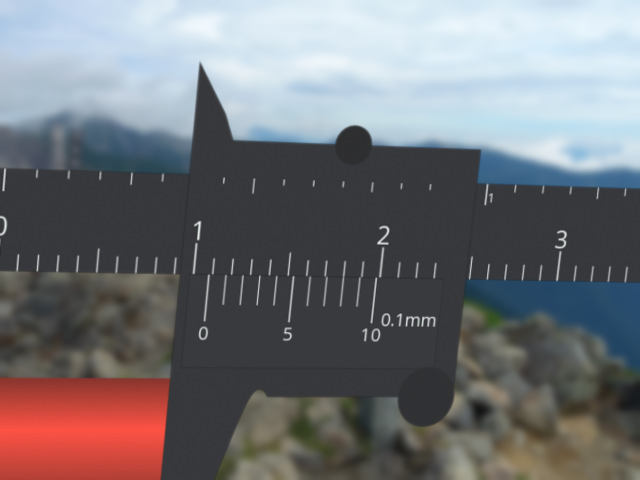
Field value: mm 10.8
